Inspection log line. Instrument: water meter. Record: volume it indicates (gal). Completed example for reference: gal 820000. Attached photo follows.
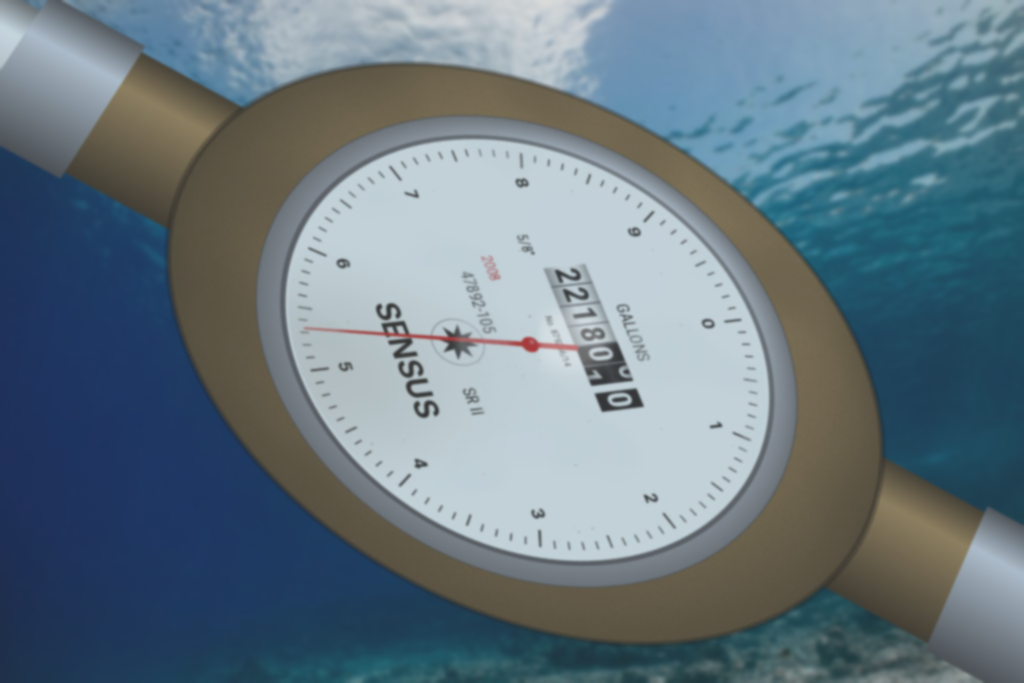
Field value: gal 2218005.3
